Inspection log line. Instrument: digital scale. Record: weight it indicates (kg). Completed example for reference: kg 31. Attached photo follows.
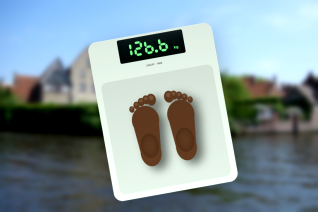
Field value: kg 126.6
